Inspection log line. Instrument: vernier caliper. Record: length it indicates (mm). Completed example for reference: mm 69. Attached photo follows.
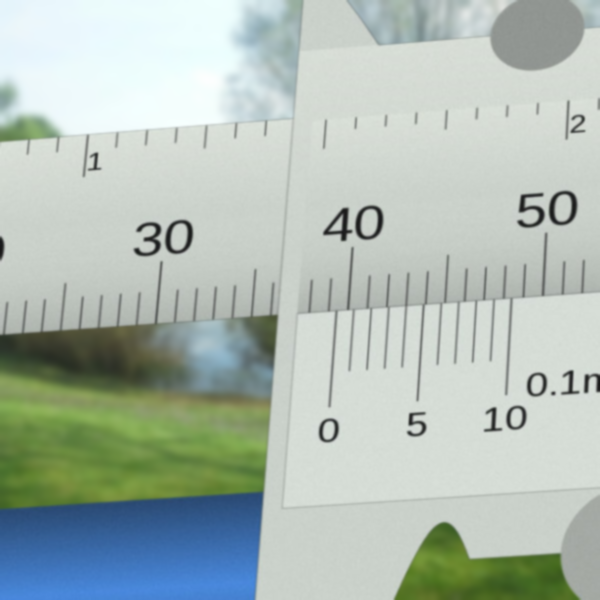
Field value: mm 39.4
